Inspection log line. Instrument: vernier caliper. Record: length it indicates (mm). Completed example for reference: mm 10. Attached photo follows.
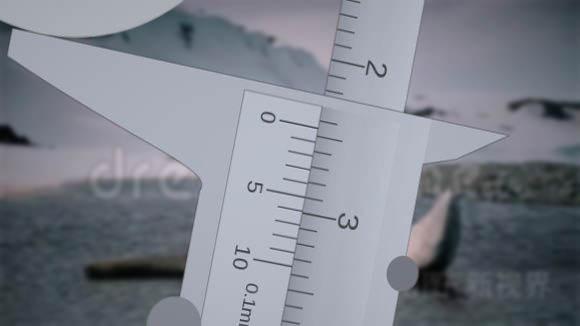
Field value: mm 24.5
